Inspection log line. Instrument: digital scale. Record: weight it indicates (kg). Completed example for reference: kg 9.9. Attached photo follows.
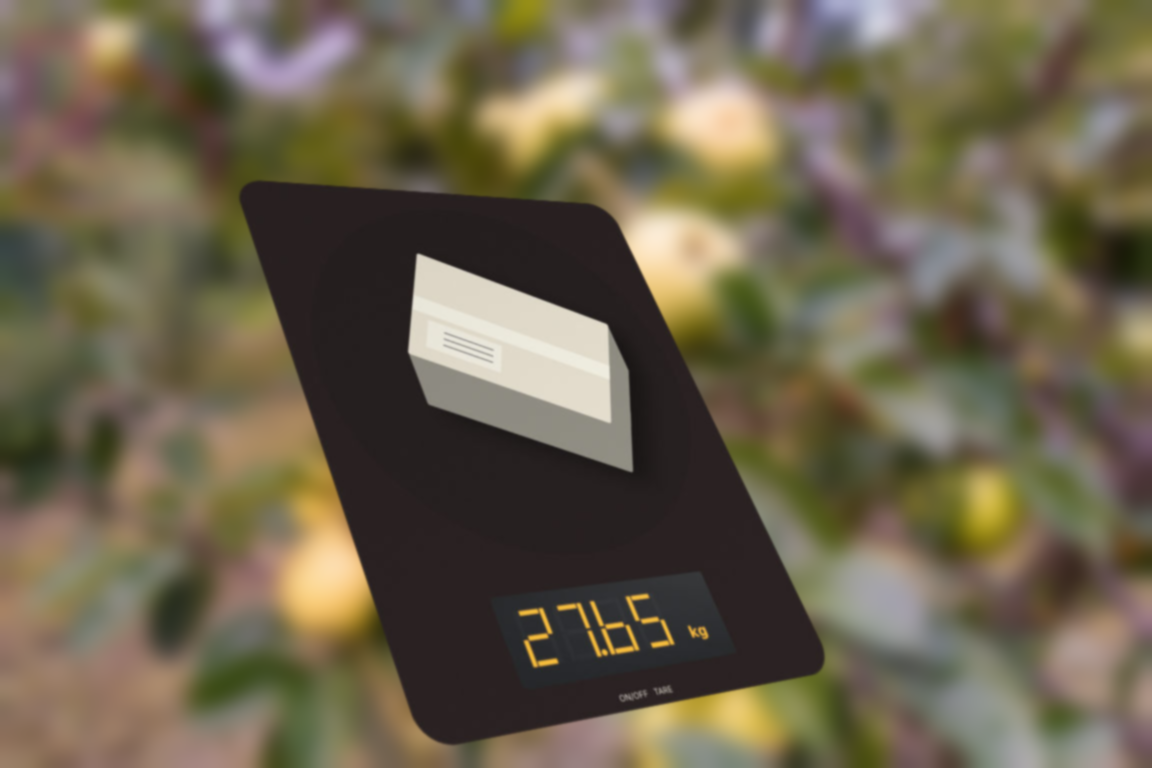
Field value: kg 27.65
